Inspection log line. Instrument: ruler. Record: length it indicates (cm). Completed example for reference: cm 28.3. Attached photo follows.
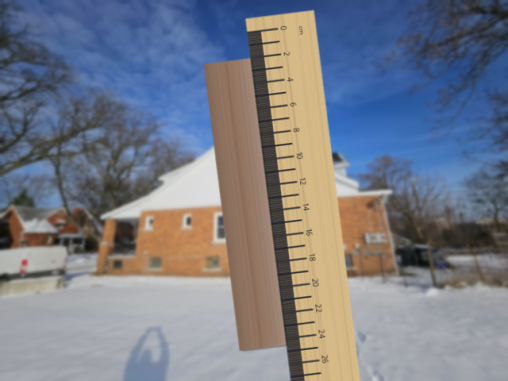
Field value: cm 22.5
